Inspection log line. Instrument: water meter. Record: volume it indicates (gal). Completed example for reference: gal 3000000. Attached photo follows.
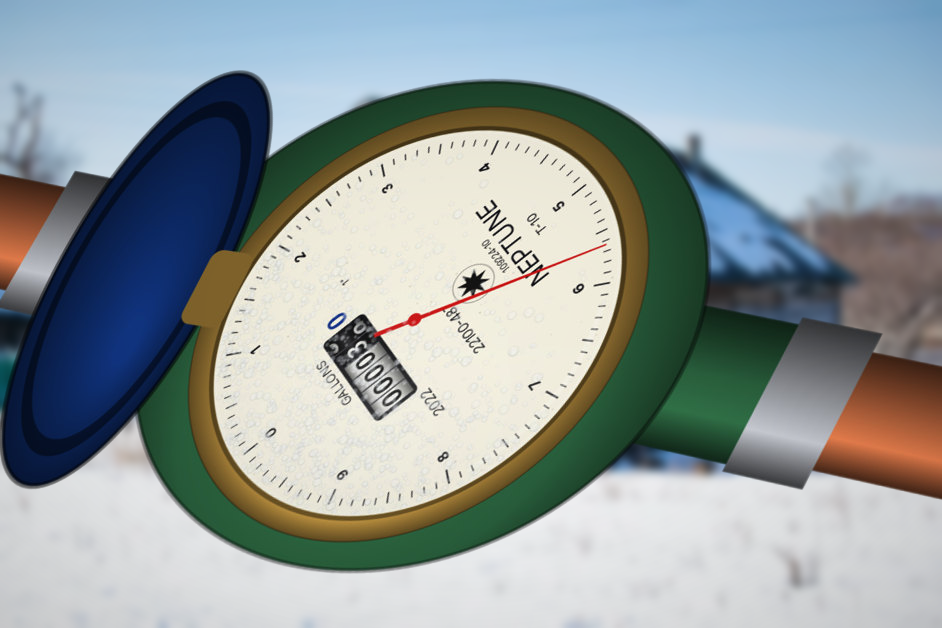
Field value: gal 385.6
